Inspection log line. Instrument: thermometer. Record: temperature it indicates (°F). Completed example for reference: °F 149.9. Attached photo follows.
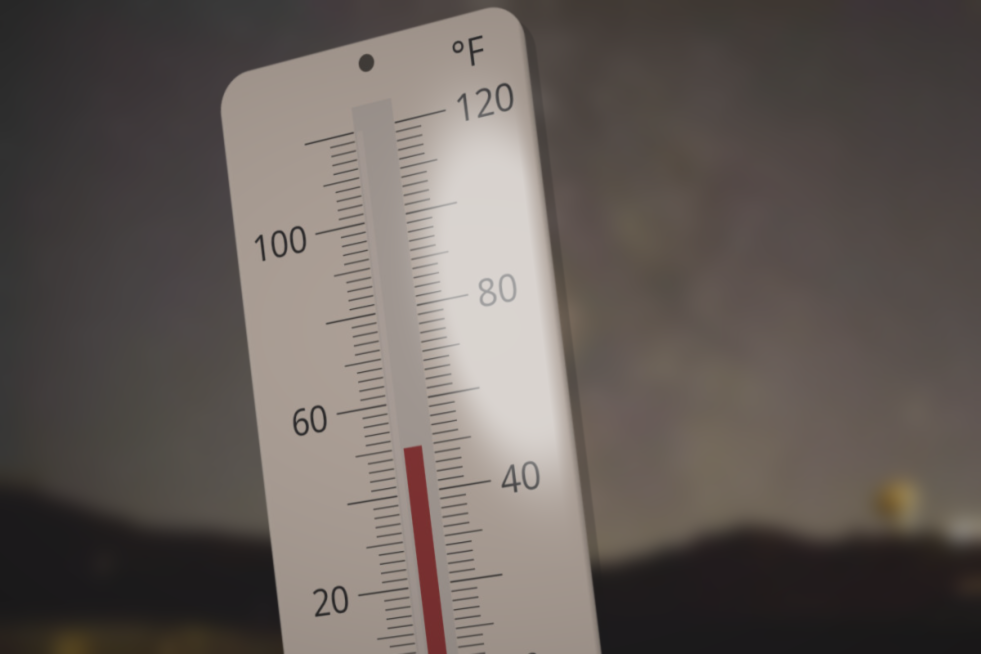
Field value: °F 50
